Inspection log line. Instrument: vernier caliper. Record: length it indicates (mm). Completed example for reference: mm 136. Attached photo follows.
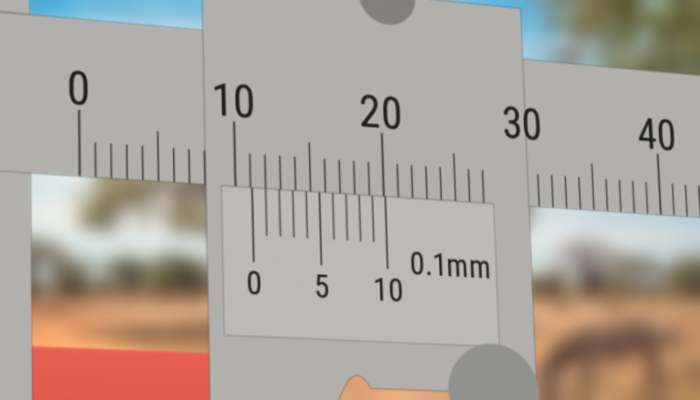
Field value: mm 11.1
